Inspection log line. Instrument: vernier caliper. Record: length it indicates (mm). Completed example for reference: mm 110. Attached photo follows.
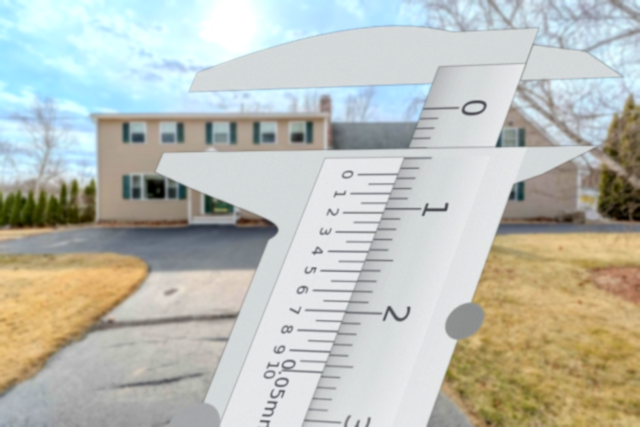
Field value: mm 6.6
